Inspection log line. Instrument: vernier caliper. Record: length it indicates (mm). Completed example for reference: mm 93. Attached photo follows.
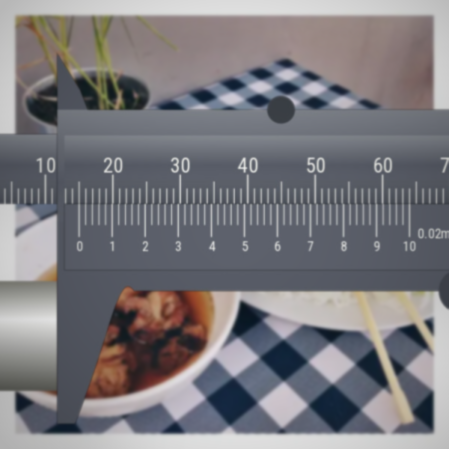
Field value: mm 15.0
